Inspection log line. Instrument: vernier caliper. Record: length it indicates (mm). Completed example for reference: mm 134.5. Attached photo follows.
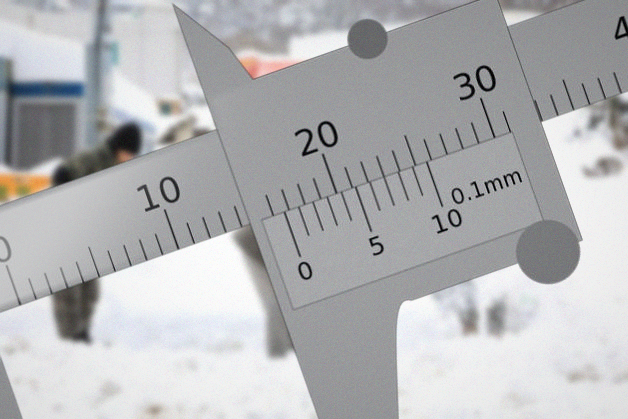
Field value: mm 16.7
